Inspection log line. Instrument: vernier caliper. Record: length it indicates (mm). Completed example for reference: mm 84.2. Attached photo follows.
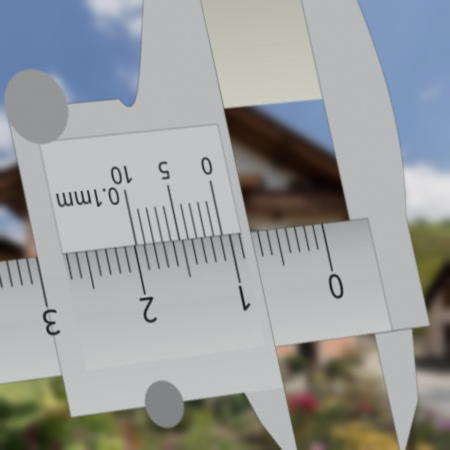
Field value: mm 10.8
